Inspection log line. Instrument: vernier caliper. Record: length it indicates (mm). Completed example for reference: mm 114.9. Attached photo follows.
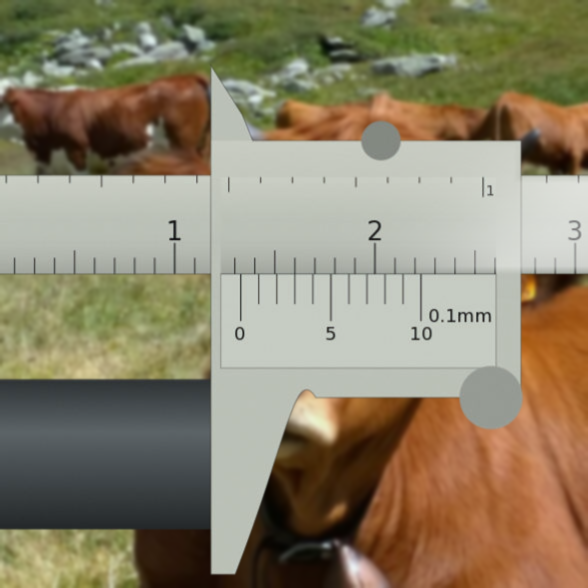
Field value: mm 13.3
